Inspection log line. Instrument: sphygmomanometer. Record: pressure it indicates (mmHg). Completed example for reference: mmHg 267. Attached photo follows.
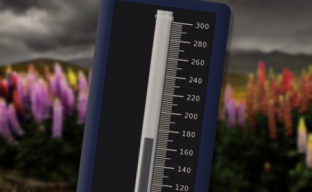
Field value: mmHg 170
